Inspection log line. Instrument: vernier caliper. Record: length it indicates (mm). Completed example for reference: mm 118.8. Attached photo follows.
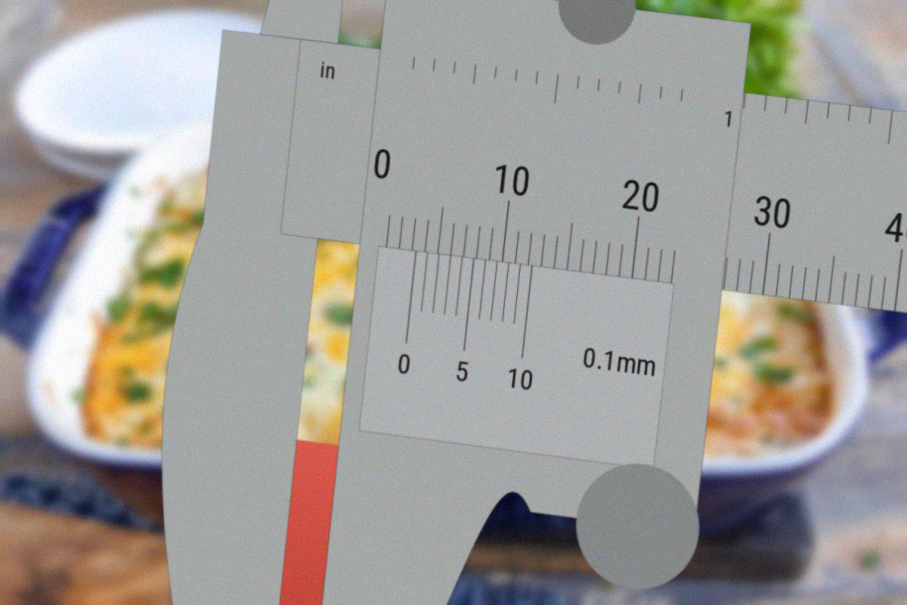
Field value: mm 3.3
